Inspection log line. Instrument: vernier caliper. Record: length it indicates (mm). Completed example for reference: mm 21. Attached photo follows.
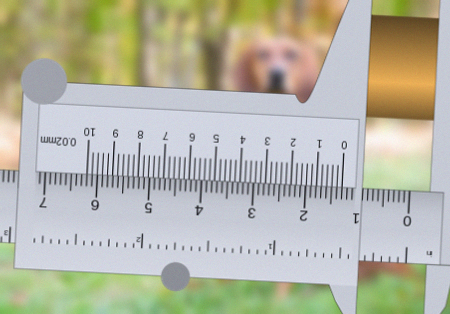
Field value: mm 13.0
